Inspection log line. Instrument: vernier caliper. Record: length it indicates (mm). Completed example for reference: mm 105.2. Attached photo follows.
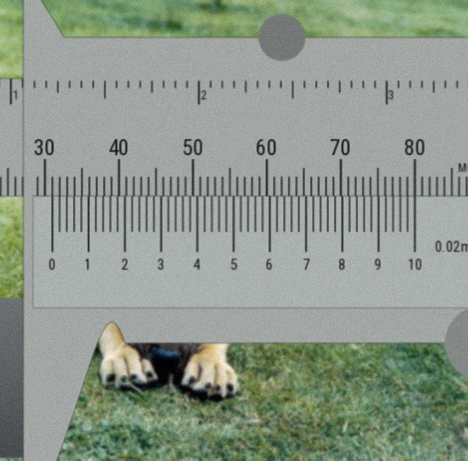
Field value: mm 31.0
